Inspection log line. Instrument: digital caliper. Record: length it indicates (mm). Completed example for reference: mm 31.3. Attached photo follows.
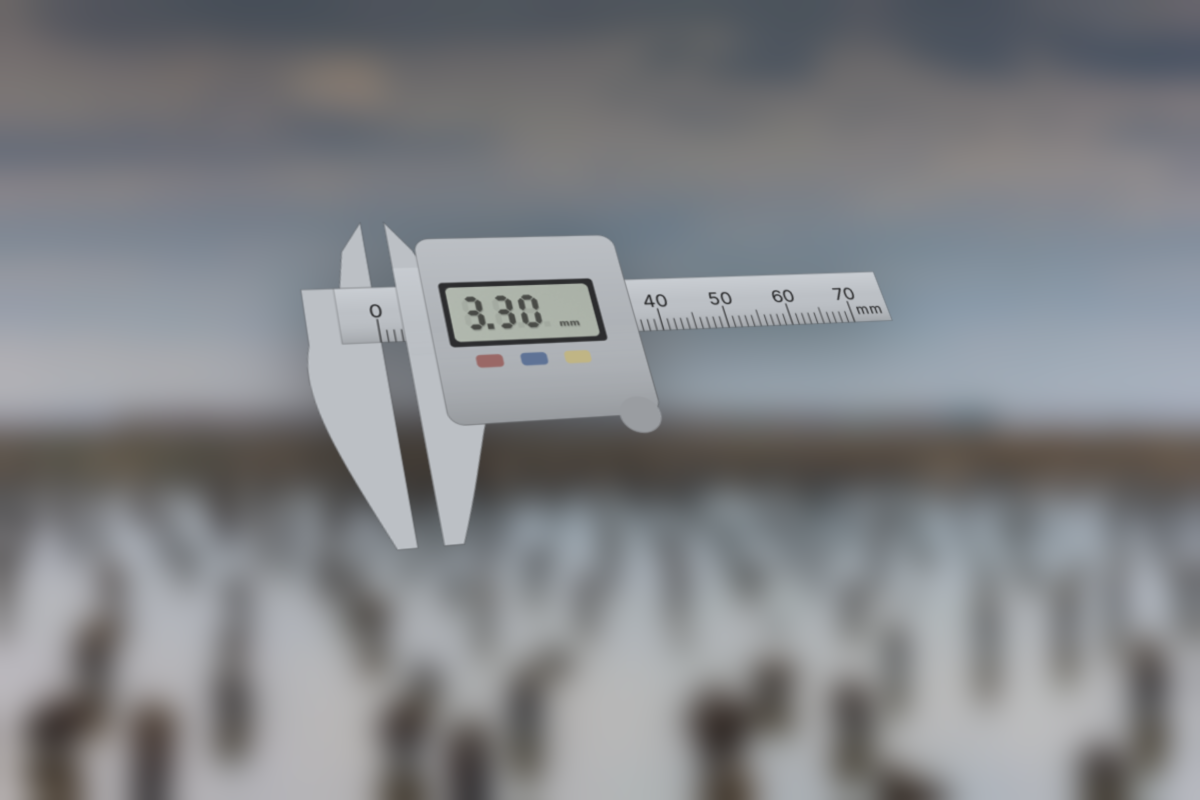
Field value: mm 3.30
